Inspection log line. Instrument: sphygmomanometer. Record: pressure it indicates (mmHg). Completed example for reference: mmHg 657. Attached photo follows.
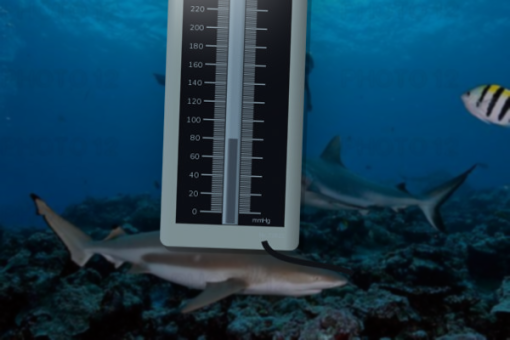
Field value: mmHg 80
